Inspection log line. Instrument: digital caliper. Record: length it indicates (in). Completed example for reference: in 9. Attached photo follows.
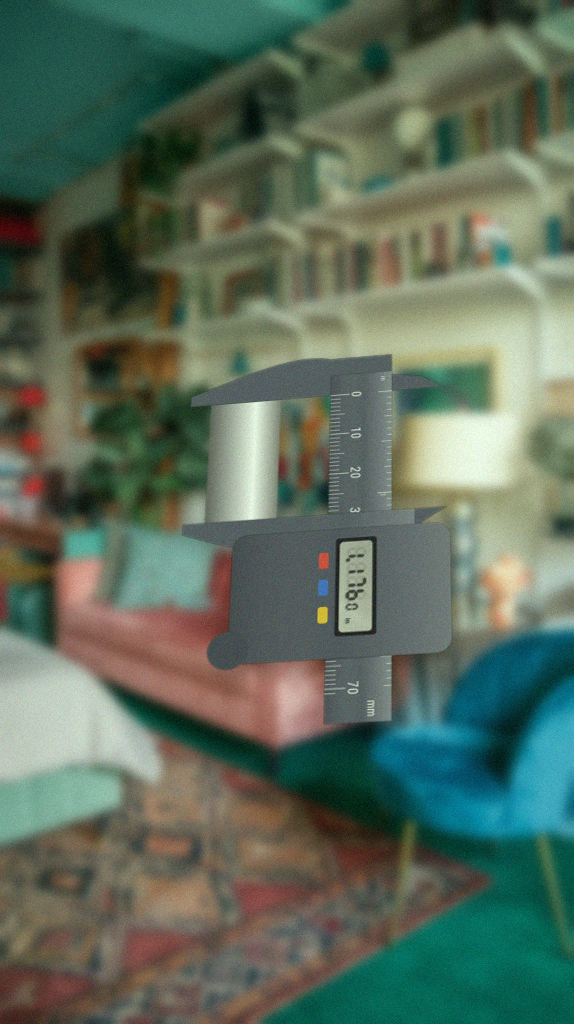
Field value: in 1.1760
